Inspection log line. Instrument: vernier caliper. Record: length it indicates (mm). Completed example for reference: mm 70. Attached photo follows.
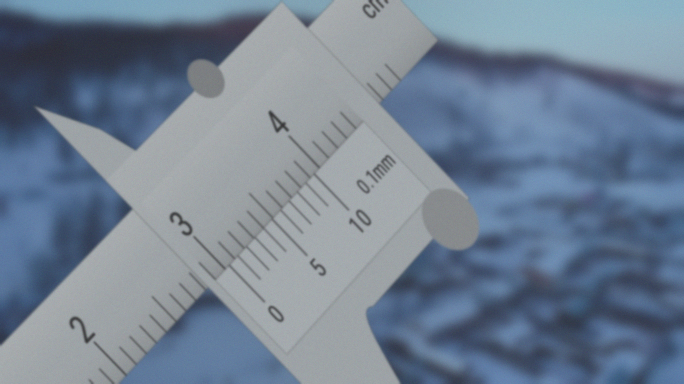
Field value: mm 30.4
